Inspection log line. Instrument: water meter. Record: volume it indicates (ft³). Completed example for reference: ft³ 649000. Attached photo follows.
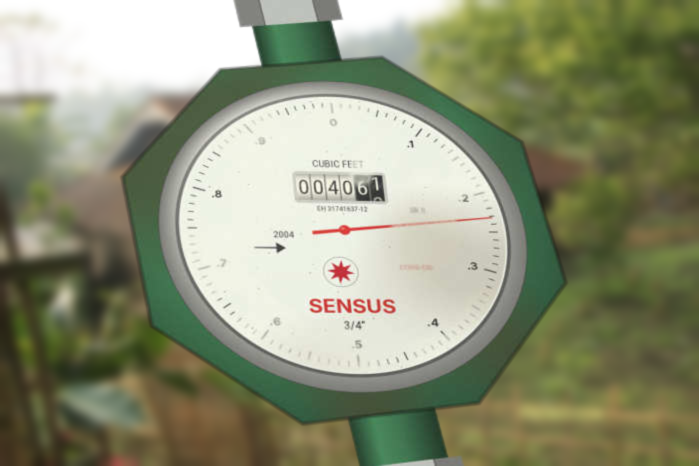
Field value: ft³ 4061.23
